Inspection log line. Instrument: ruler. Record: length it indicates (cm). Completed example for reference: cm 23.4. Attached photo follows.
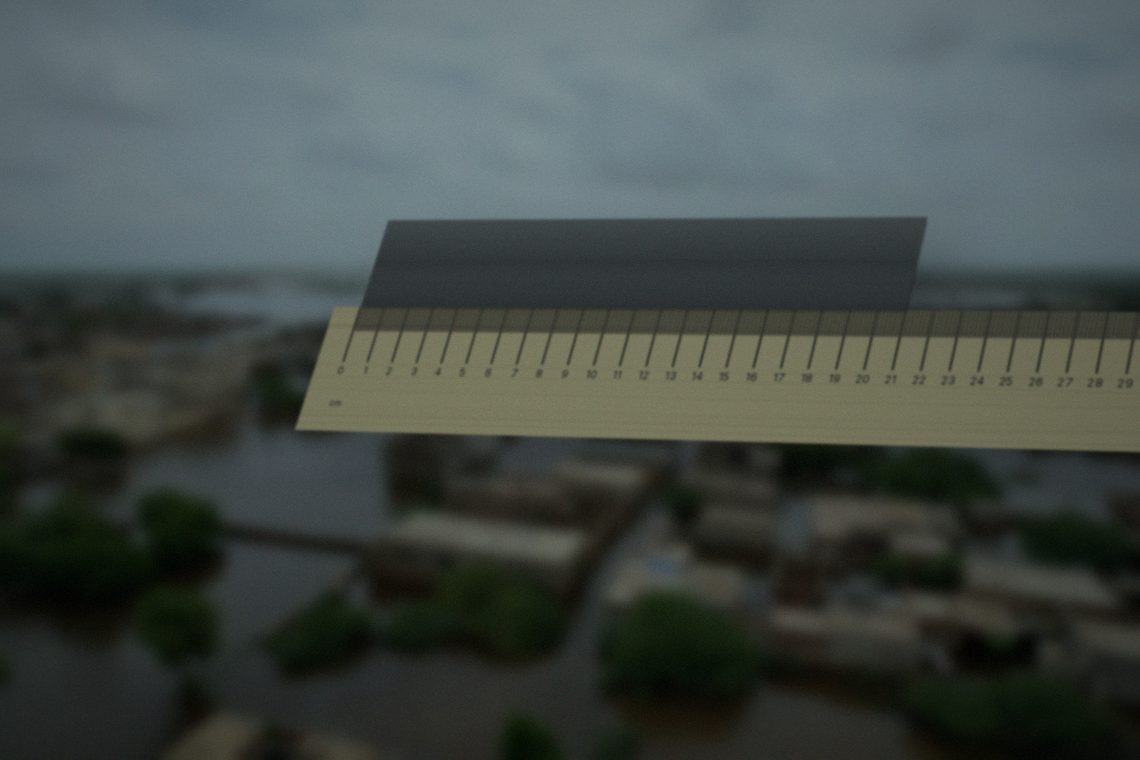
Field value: cm 21
